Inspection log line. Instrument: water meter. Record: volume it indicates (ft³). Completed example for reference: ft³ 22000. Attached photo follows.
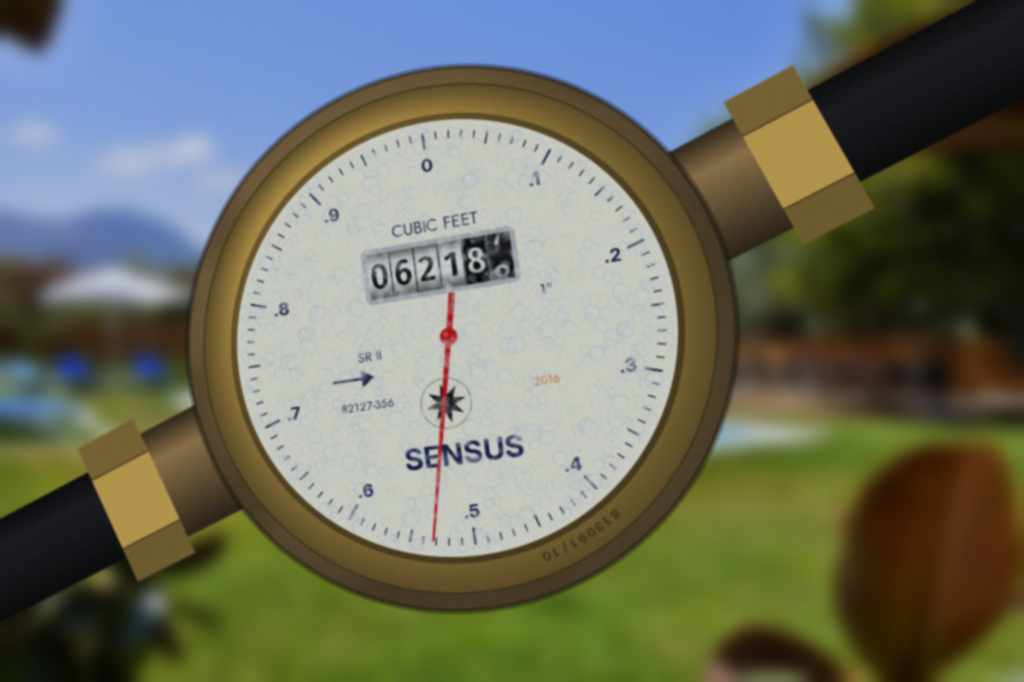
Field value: ft³ 62187.53
